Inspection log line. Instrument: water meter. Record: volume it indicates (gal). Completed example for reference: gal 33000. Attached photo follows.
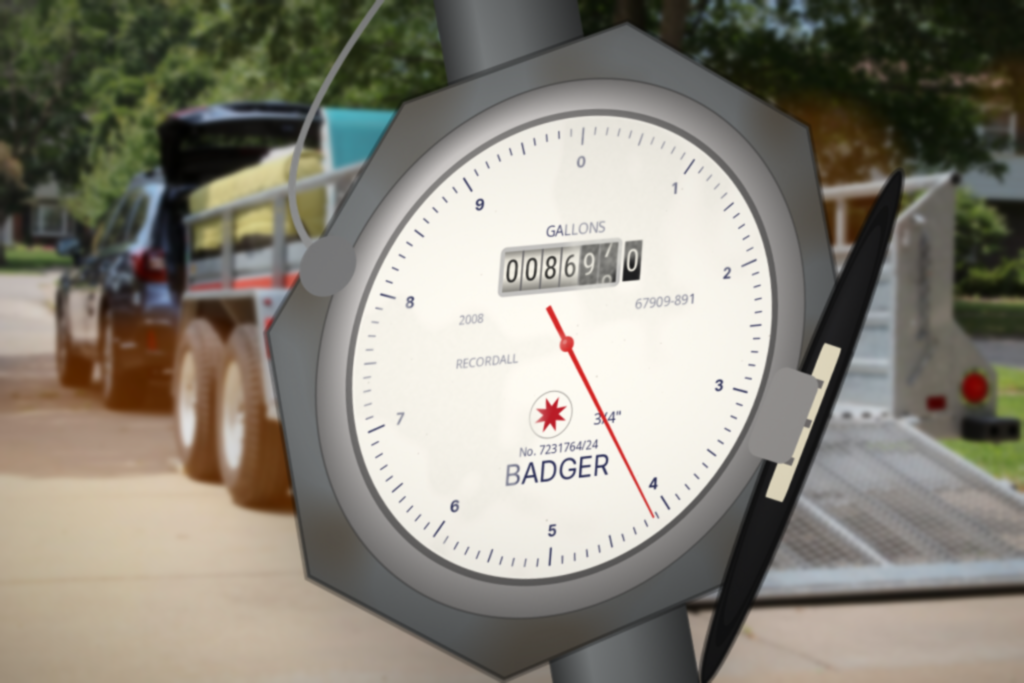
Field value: gal 86974.1
